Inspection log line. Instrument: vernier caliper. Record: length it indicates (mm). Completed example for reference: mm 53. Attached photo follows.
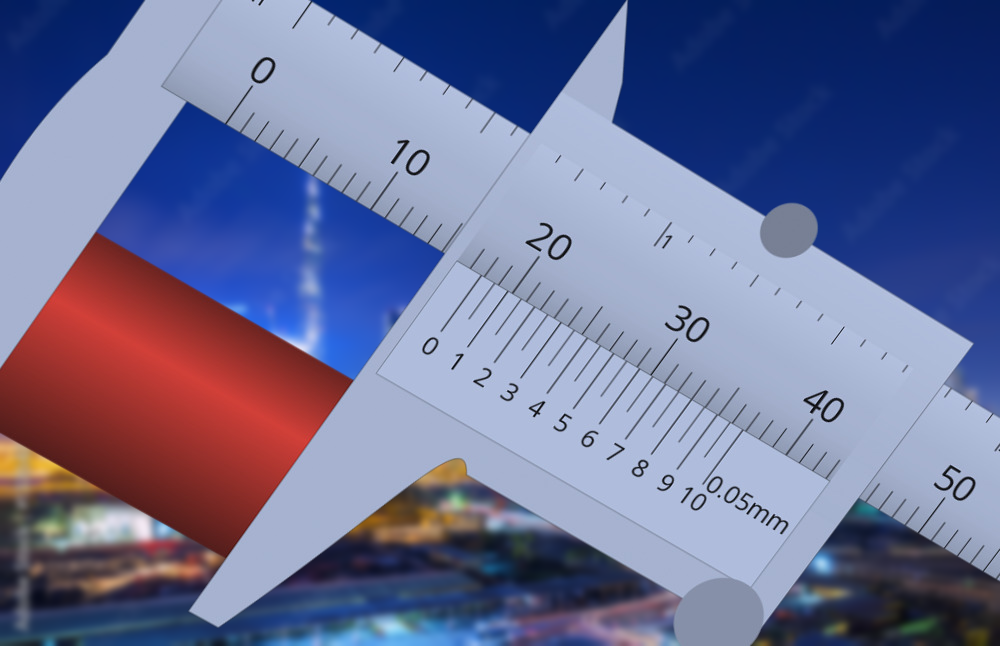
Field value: mm 17.8
